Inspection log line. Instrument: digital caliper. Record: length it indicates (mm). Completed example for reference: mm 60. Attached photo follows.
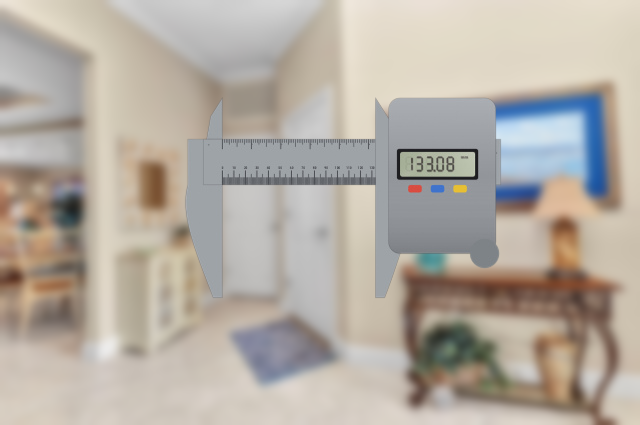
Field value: mm 133.08
